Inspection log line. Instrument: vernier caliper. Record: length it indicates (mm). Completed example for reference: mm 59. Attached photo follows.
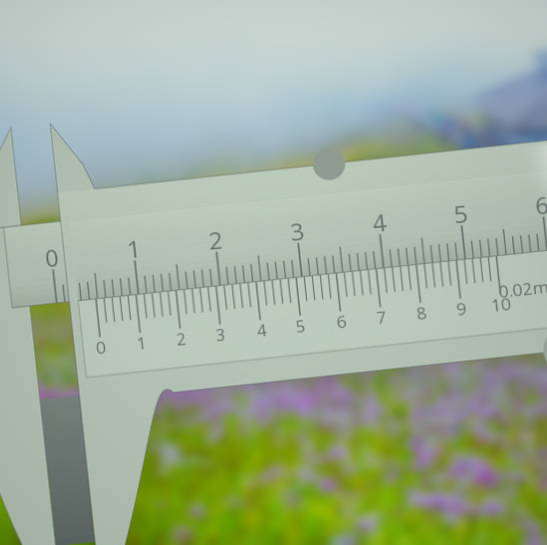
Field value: mm 4.8
